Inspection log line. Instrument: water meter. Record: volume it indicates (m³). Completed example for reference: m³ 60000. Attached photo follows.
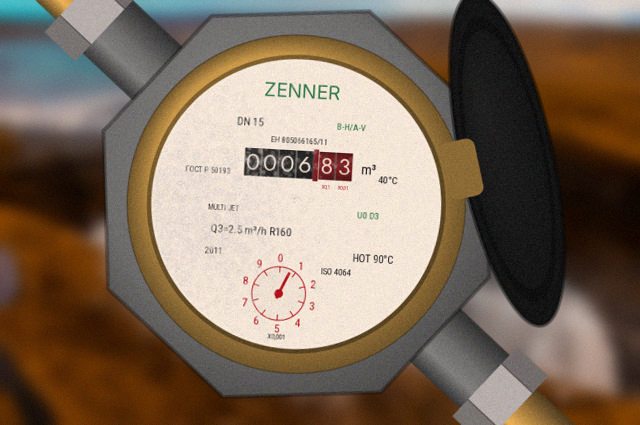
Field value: m³ 6.830
